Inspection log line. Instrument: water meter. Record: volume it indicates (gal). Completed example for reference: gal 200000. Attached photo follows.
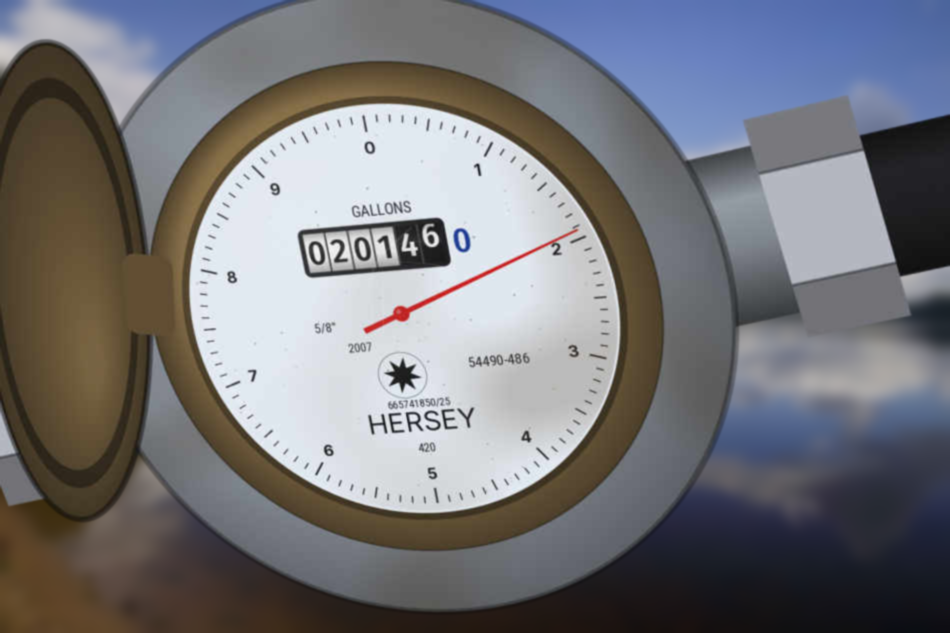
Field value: gal 201461.9
